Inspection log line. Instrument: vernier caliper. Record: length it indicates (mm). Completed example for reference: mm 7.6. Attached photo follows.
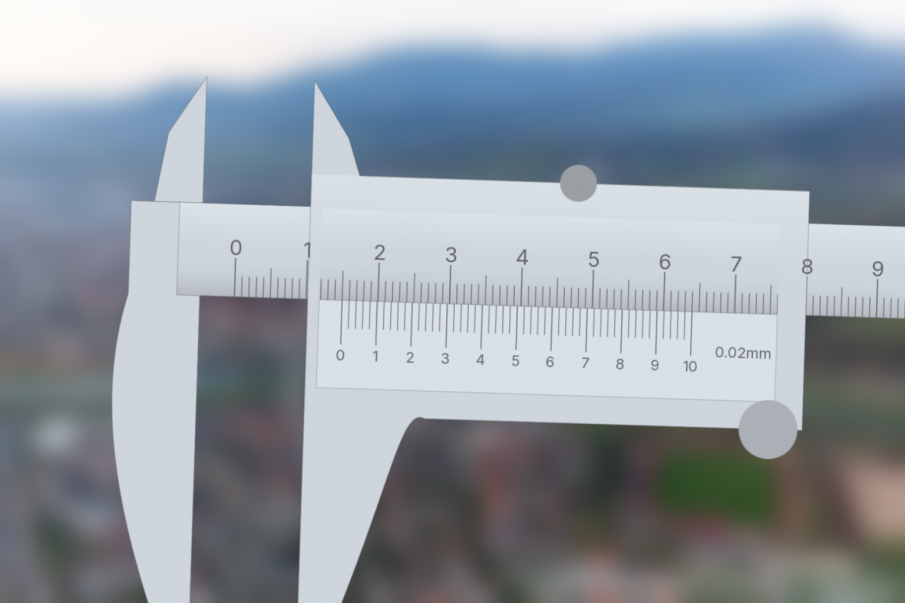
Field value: mm 15.0
